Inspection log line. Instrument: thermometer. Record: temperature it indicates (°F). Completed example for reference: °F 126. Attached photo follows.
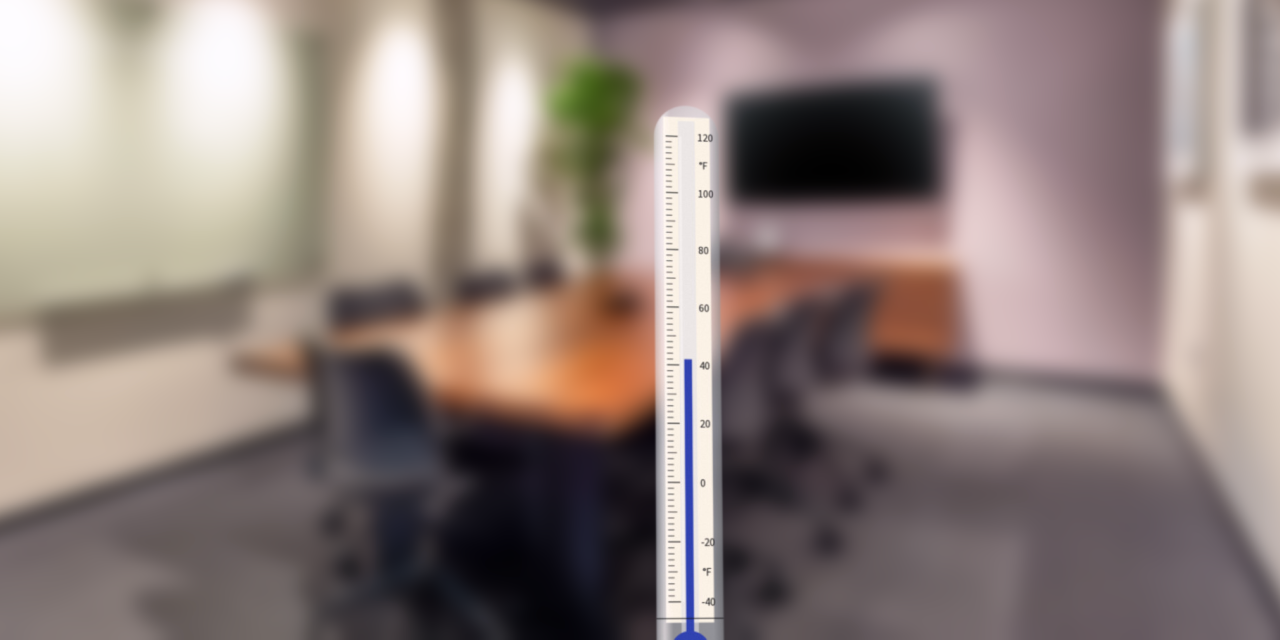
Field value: °F 42
